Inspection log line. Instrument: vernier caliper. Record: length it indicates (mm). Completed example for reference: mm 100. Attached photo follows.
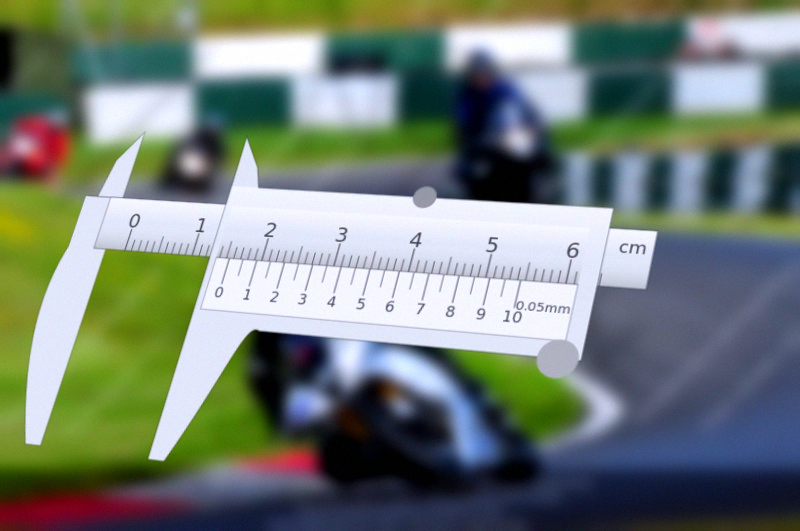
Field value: mm 15.4
